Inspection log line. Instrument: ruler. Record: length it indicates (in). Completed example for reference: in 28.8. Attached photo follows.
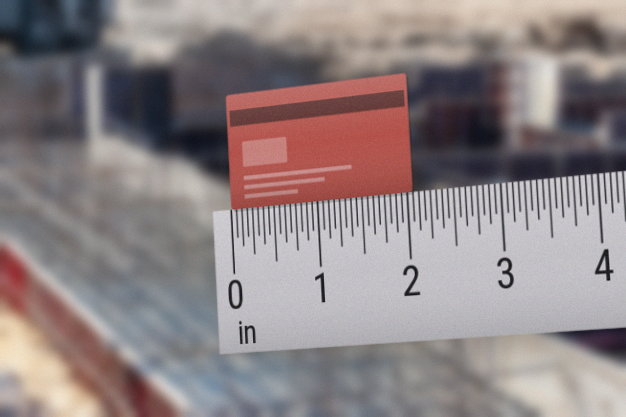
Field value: in 2.0625
